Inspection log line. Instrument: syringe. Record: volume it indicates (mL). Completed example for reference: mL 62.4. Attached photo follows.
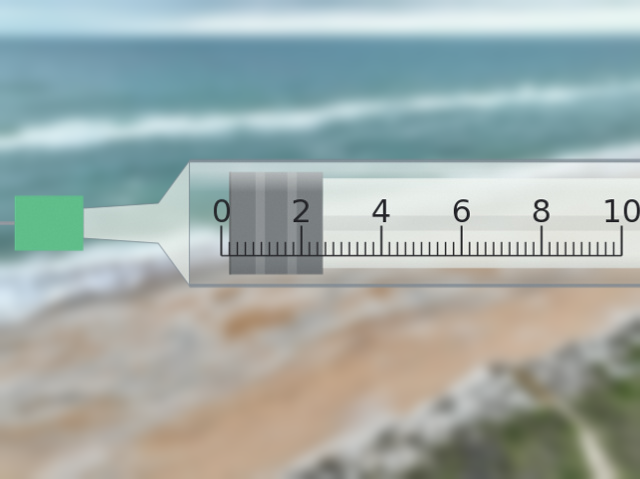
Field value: mL 0.2
